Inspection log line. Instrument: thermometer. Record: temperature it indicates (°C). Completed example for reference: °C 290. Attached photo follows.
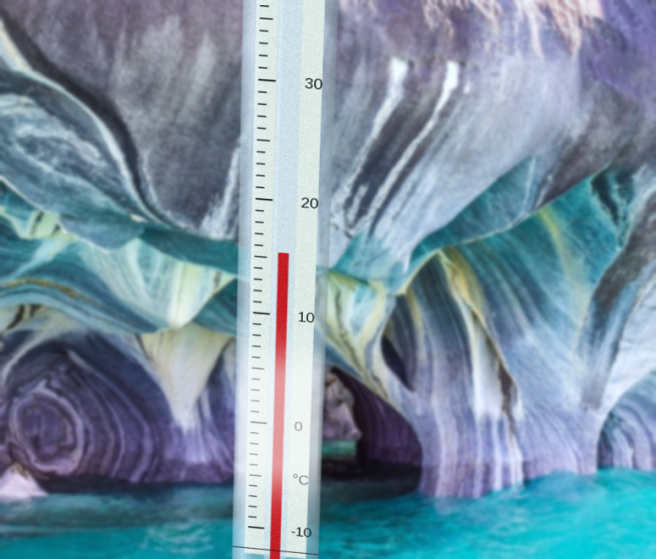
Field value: °C 15.5
